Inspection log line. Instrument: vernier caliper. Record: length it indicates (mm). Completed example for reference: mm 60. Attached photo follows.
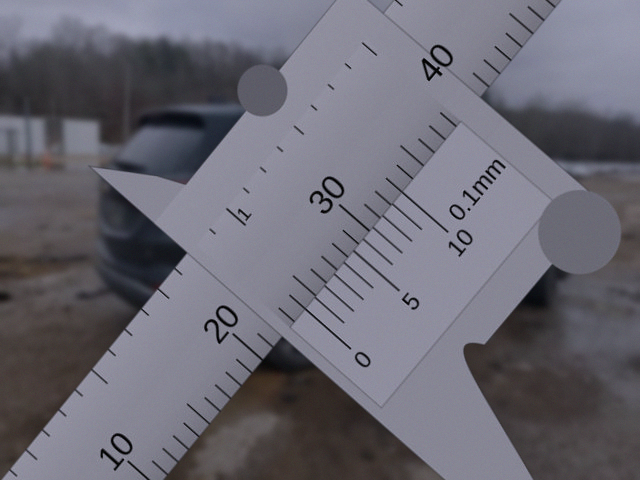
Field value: mm 24.0
